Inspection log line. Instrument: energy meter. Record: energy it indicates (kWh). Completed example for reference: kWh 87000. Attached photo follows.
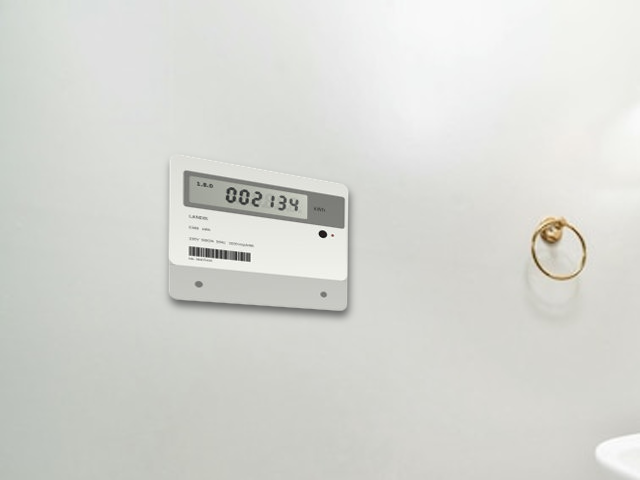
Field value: kWh 2134
